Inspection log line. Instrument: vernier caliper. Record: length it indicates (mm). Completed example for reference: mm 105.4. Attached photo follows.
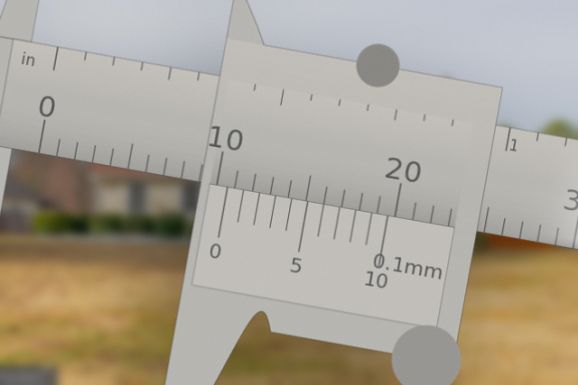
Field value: mm 10.6
